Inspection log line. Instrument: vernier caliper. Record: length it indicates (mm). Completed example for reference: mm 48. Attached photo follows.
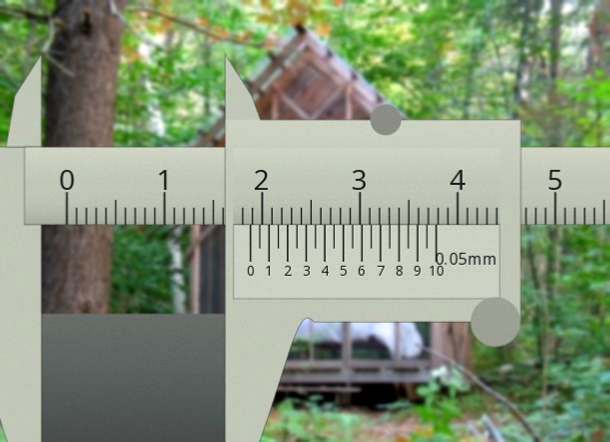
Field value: mm 18.8
